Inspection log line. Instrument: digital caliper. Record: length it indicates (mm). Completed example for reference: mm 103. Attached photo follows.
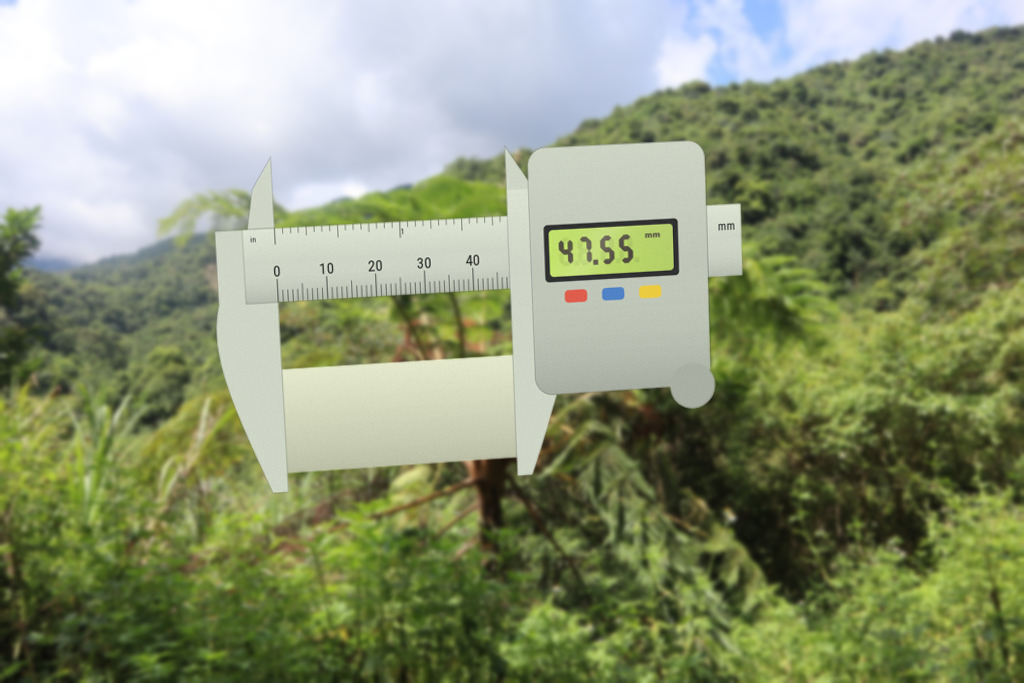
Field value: mm 47.55
